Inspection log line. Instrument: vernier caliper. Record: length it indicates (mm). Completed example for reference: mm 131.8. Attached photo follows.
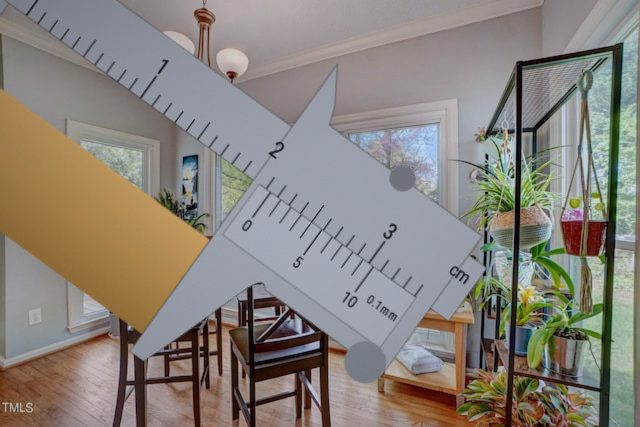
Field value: mm 21.4
